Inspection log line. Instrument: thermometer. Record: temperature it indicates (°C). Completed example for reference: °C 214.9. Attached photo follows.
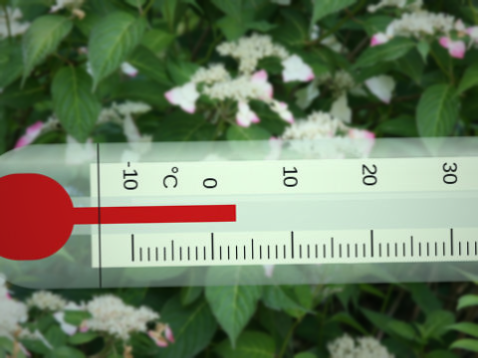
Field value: °C 3
